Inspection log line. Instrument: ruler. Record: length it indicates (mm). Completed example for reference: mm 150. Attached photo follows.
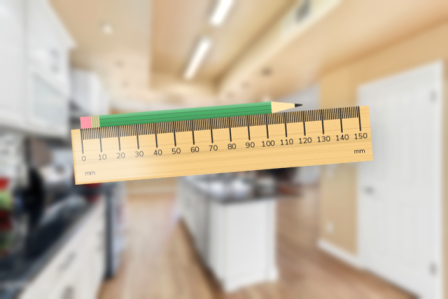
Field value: mm 120
